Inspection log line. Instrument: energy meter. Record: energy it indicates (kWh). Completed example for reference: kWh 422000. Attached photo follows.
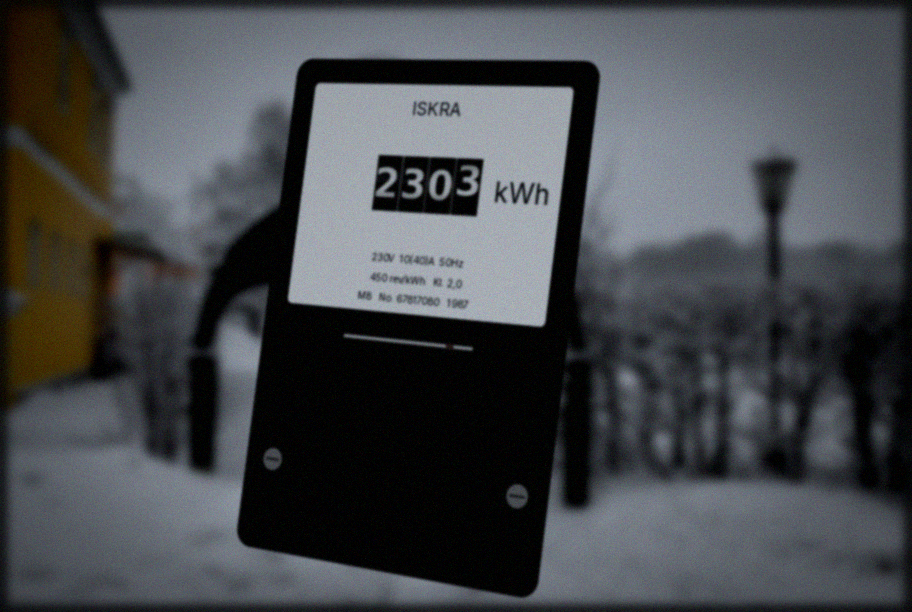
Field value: kWh 2303
